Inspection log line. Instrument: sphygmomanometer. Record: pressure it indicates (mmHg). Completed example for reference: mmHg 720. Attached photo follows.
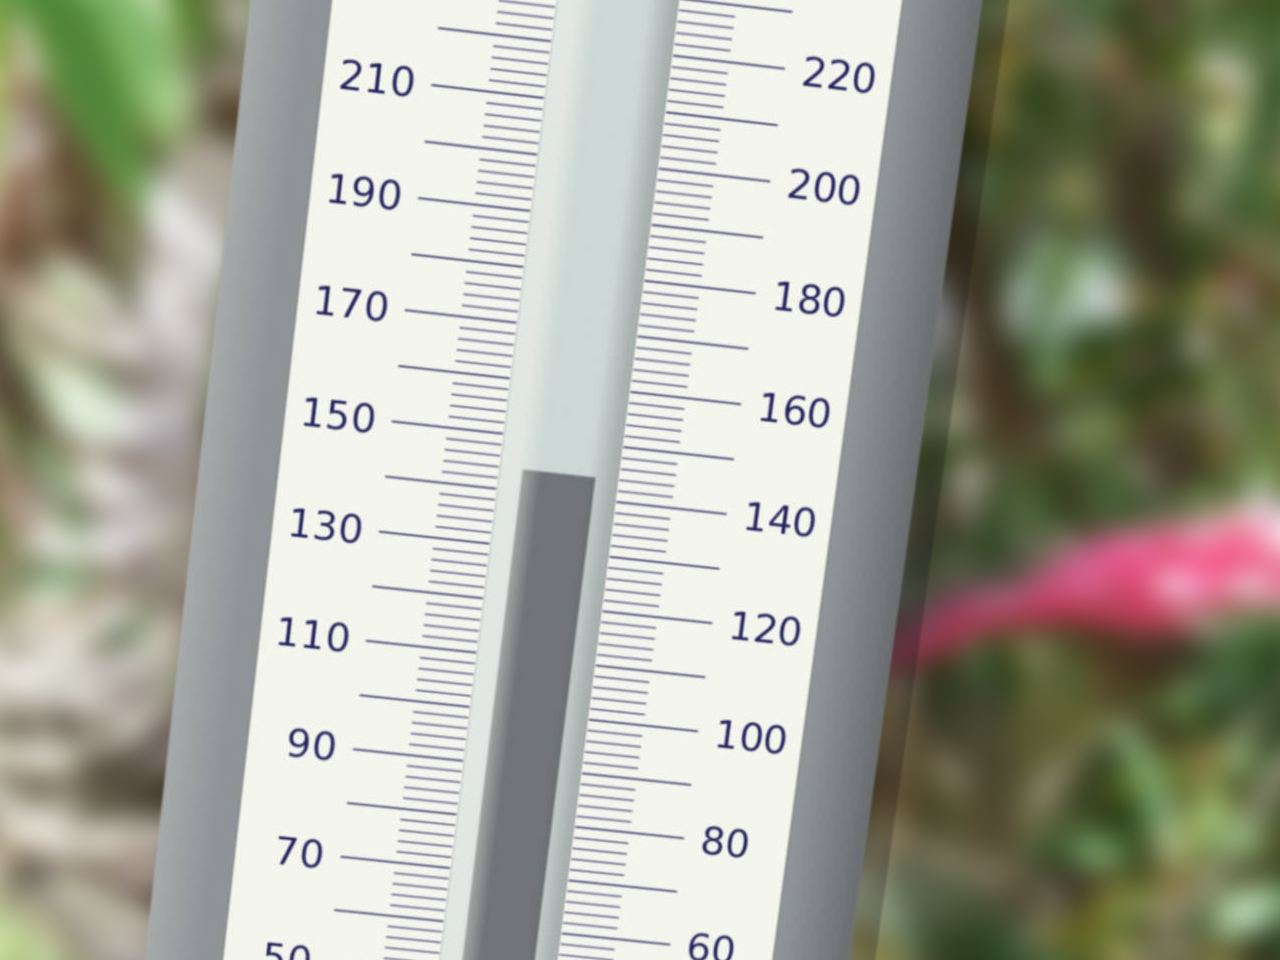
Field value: mmHg 144
